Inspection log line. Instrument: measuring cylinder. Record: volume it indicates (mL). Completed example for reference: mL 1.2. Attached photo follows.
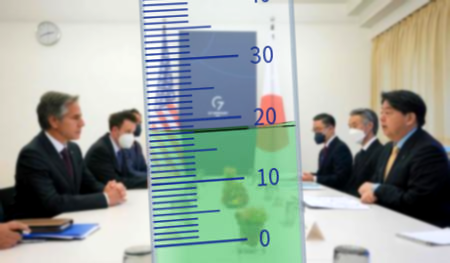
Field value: mL 18
